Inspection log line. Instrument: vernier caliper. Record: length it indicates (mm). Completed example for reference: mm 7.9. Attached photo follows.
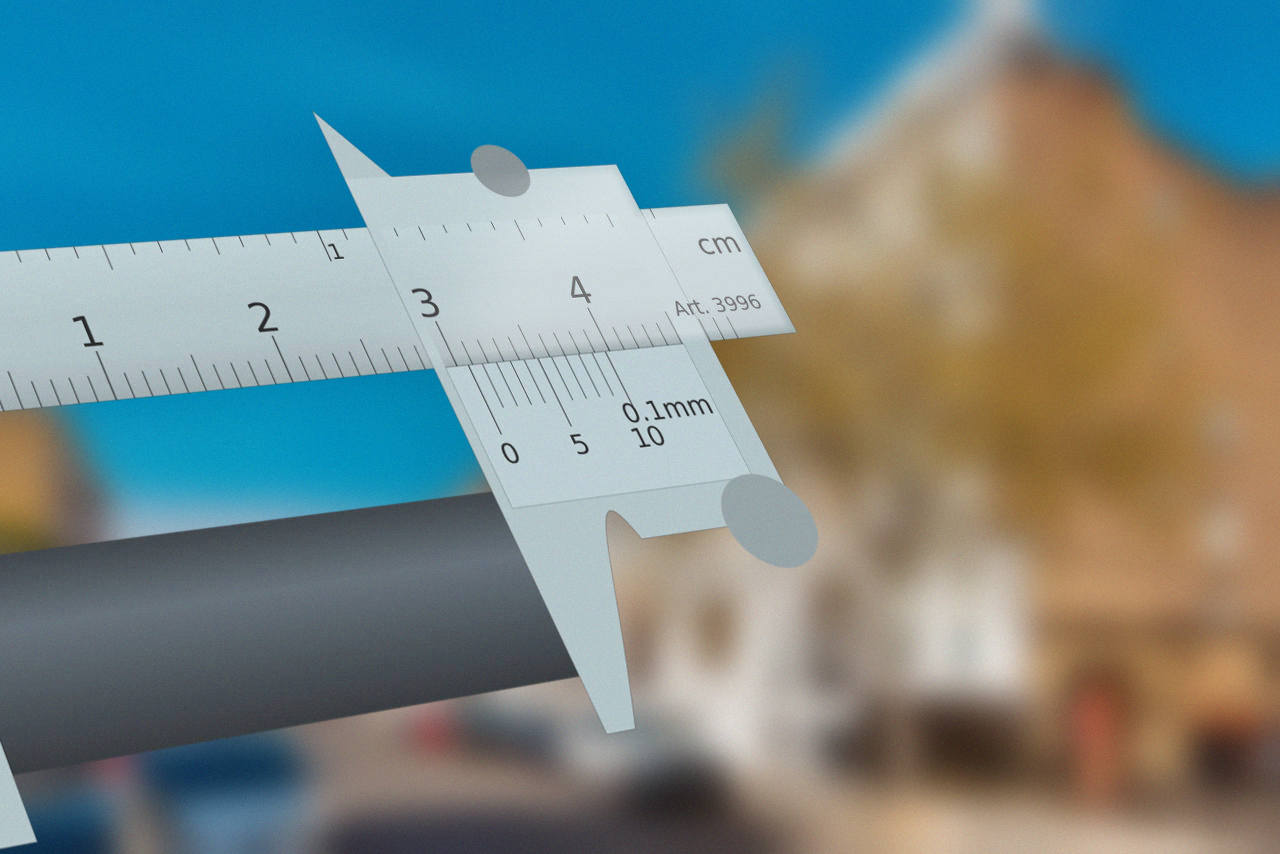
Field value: mm 30.7
